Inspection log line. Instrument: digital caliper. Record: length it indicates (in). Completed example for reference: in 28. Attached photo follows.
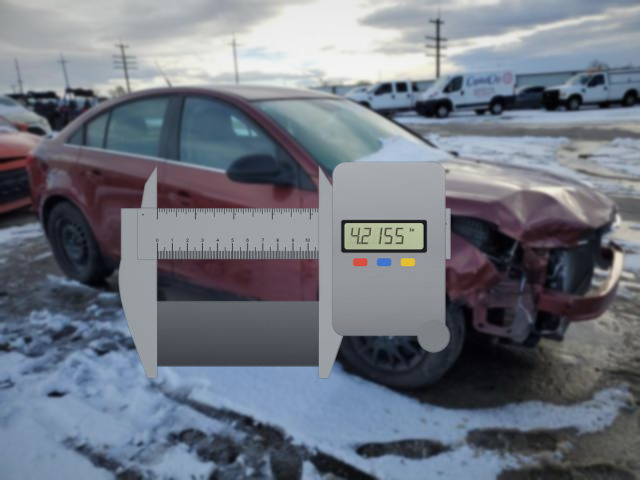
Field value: in 4.2155
